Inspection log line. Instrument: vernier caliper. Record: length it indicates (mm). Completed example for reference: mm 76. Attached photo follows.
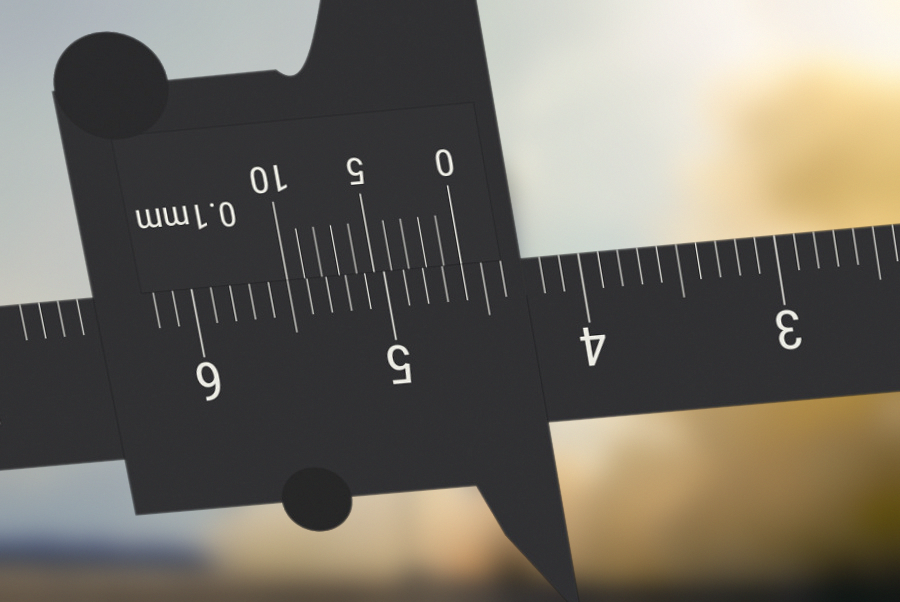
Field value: mm 46.0
